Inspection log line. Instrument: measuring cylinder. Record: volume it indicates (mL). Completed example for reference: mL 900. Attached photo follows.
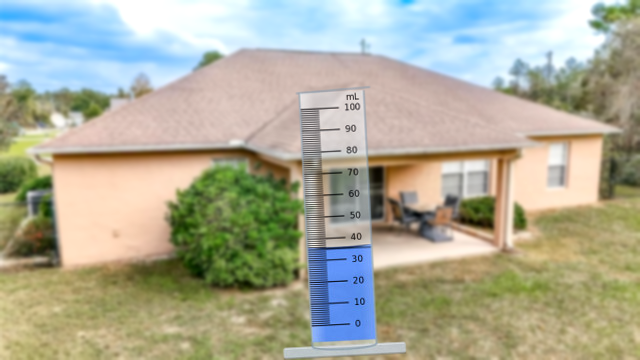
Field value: mL 35
